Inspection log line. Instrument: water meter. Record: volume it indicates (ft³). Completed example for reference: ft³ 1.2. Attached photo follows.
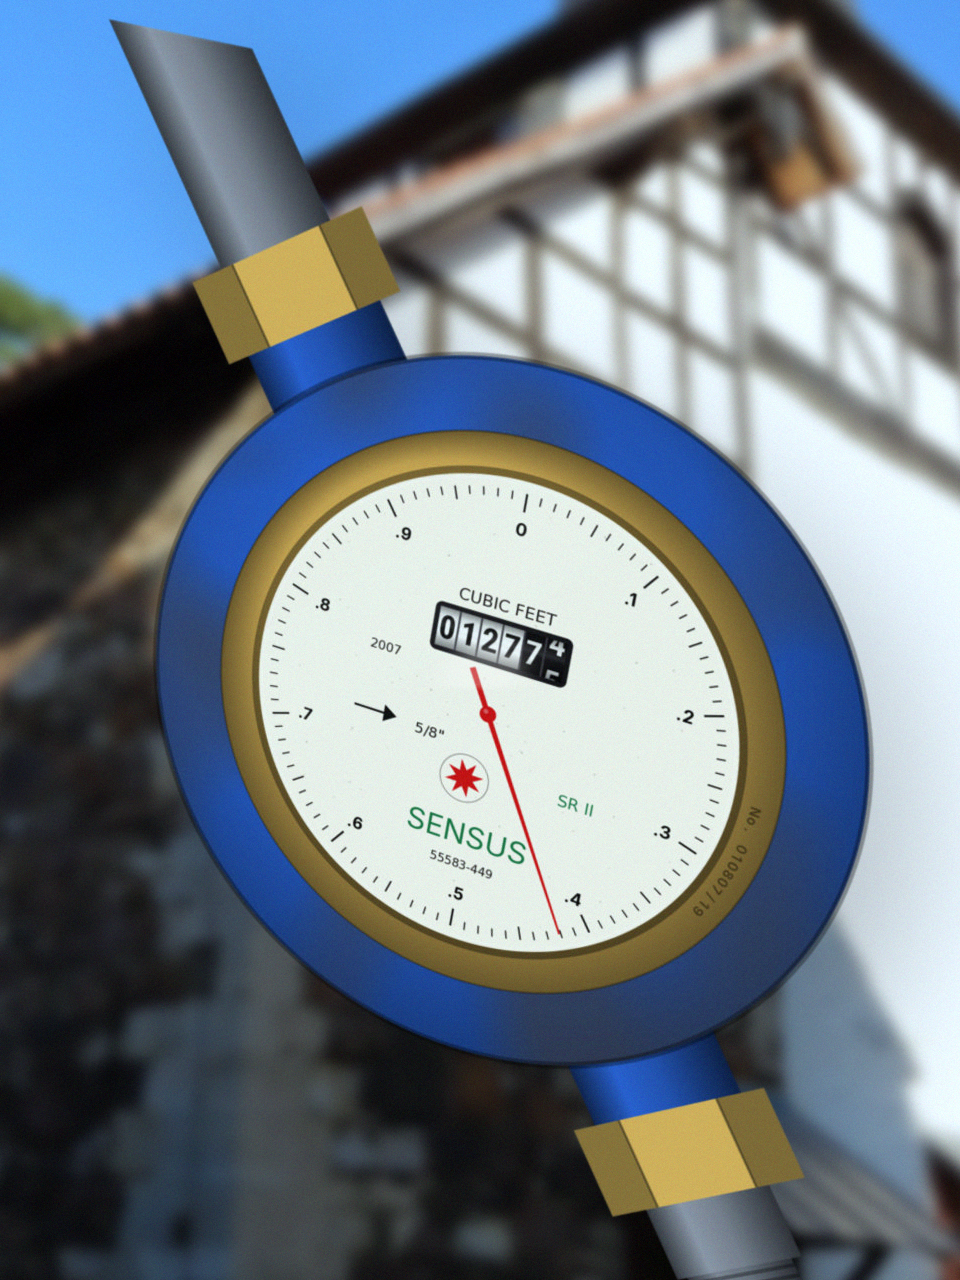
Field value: ft³ 12774.42
